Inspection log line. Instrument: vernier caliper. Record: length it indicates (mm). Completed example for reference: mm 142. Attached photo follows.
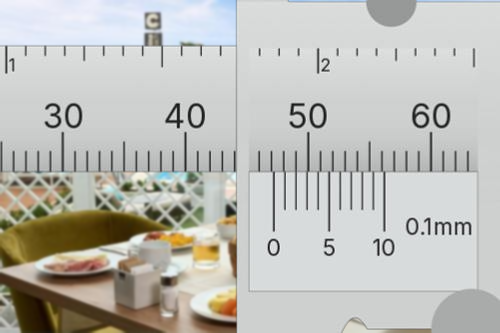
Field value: mm 47.2
